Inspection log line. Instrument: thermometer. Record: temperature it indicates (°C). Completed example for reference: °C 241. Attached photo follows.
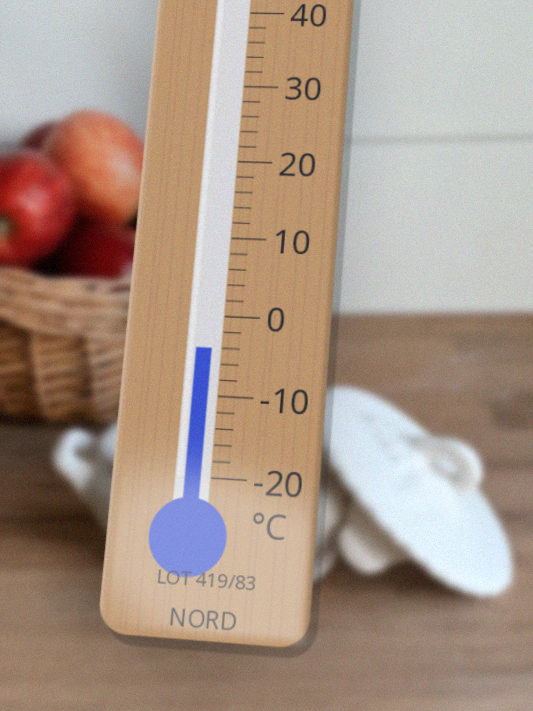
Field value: °C -4
